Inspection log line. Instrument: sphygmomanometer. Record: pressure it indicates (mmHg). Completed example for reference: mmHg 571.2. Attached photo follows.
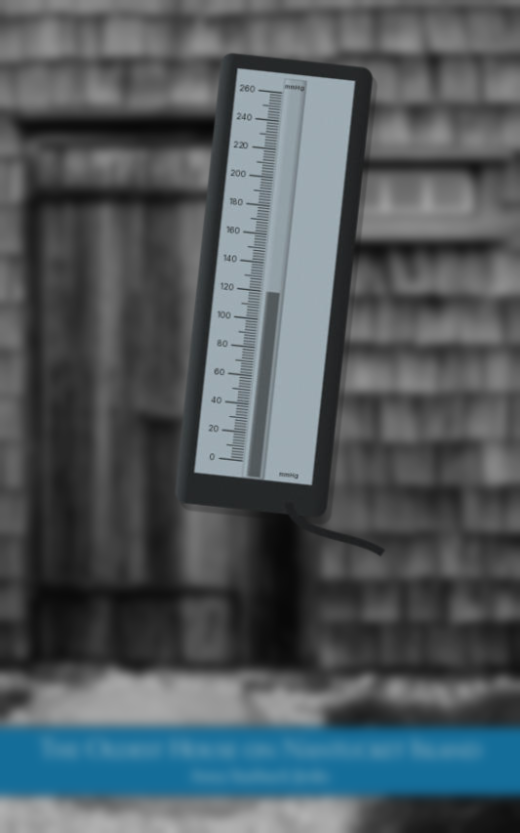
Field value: mmHg 120
